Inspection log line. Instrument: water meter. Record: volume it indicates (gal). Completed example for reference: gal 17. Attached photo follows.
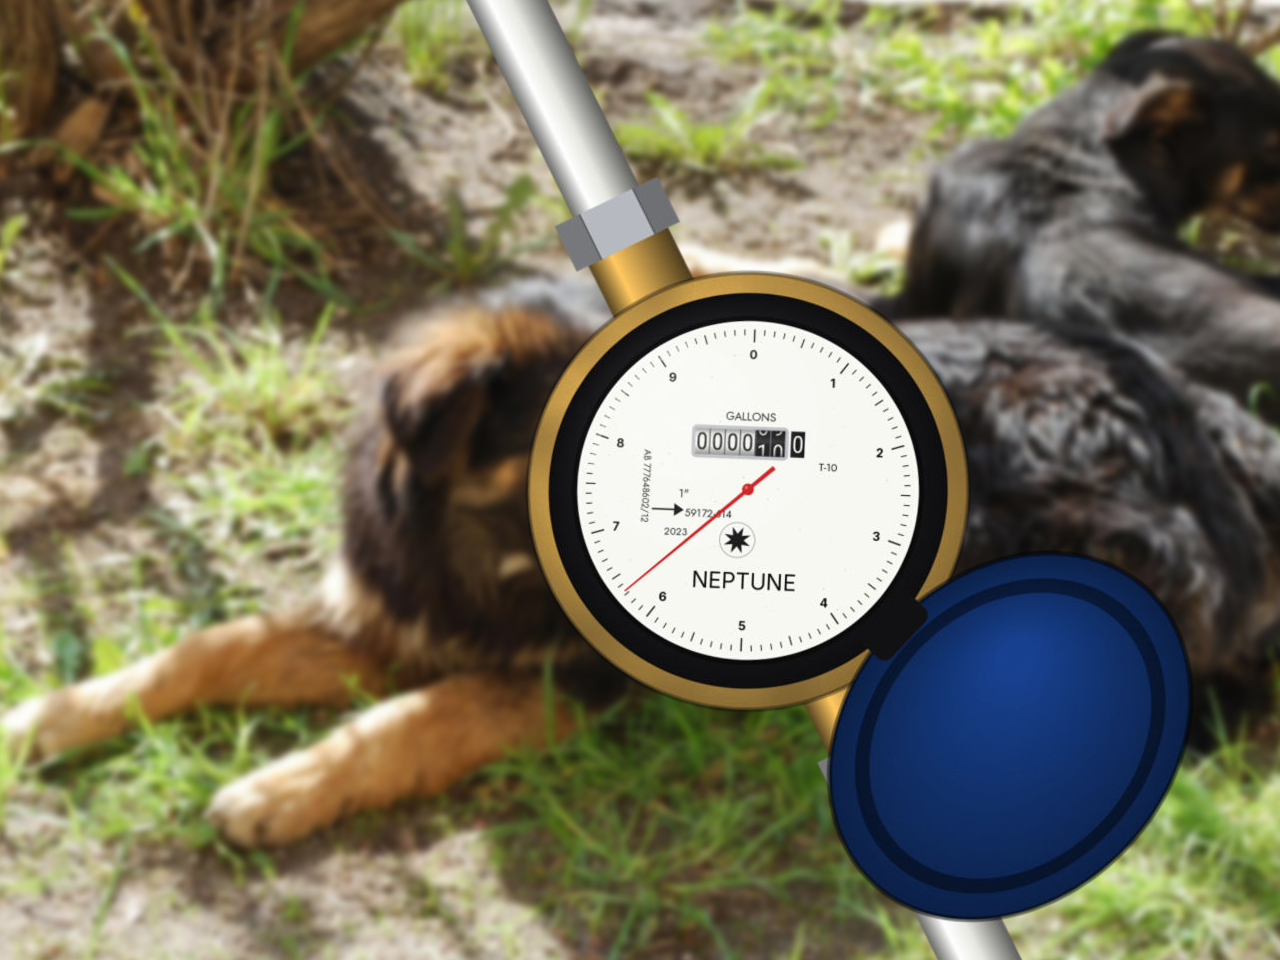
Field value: gal 96.3
